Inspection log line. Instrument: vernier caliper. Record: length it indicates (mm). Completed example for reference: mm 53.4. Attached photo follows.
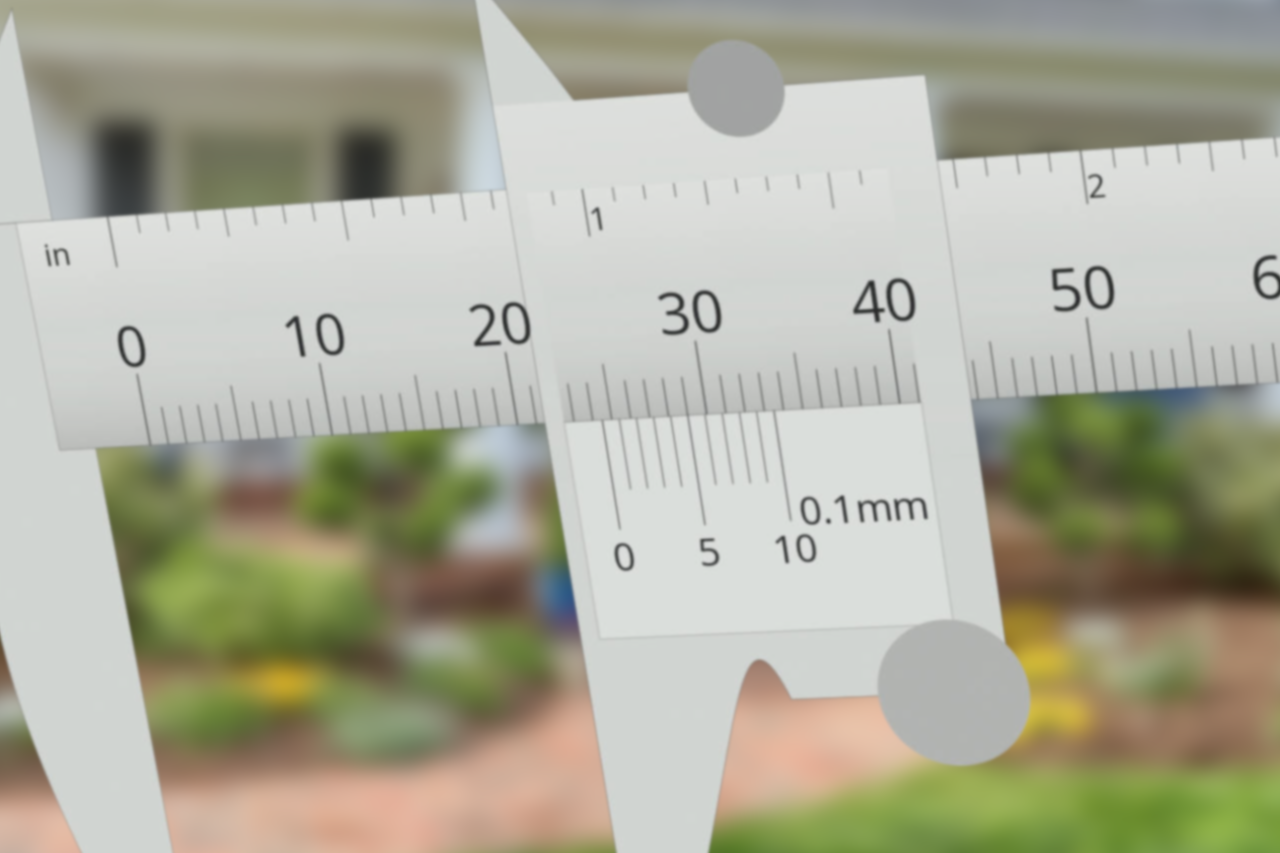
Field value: mm 24.5
